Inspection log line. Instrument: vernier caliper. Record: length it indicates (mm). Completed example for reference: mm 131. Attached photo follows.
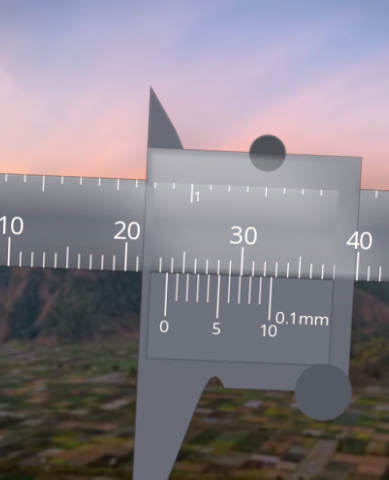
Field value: mm 23.6
